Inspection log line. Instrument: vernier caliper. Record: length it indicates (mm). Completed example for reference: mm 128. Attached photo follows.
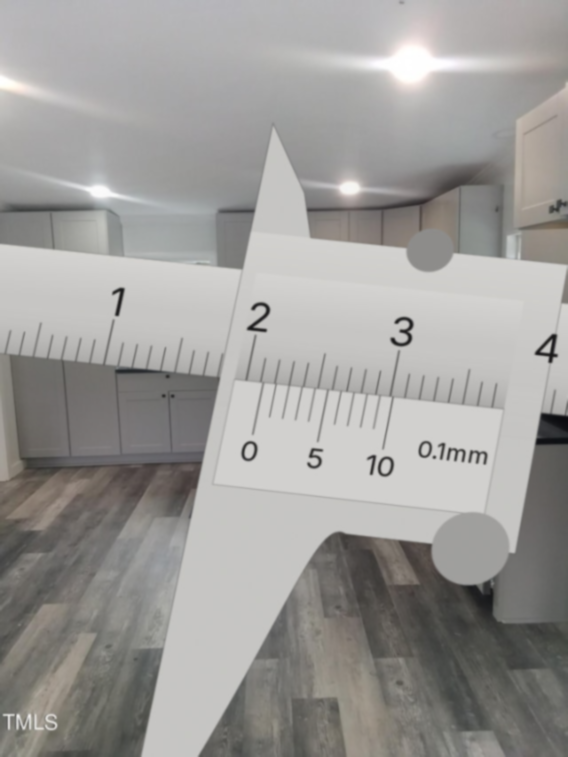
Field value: mm 21.2
